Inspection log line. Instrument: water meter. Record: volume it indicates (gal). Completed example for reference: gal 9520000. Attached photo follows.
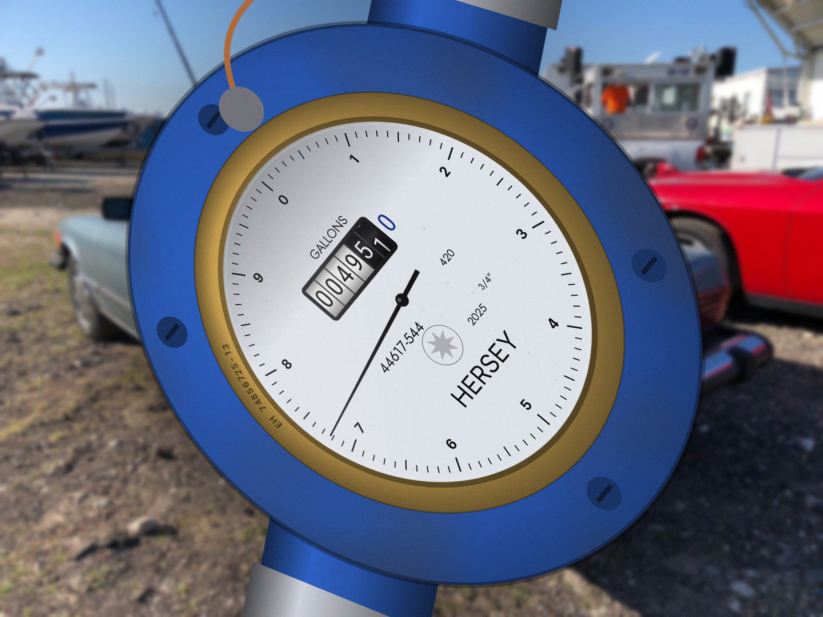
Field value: gal 49507.2
